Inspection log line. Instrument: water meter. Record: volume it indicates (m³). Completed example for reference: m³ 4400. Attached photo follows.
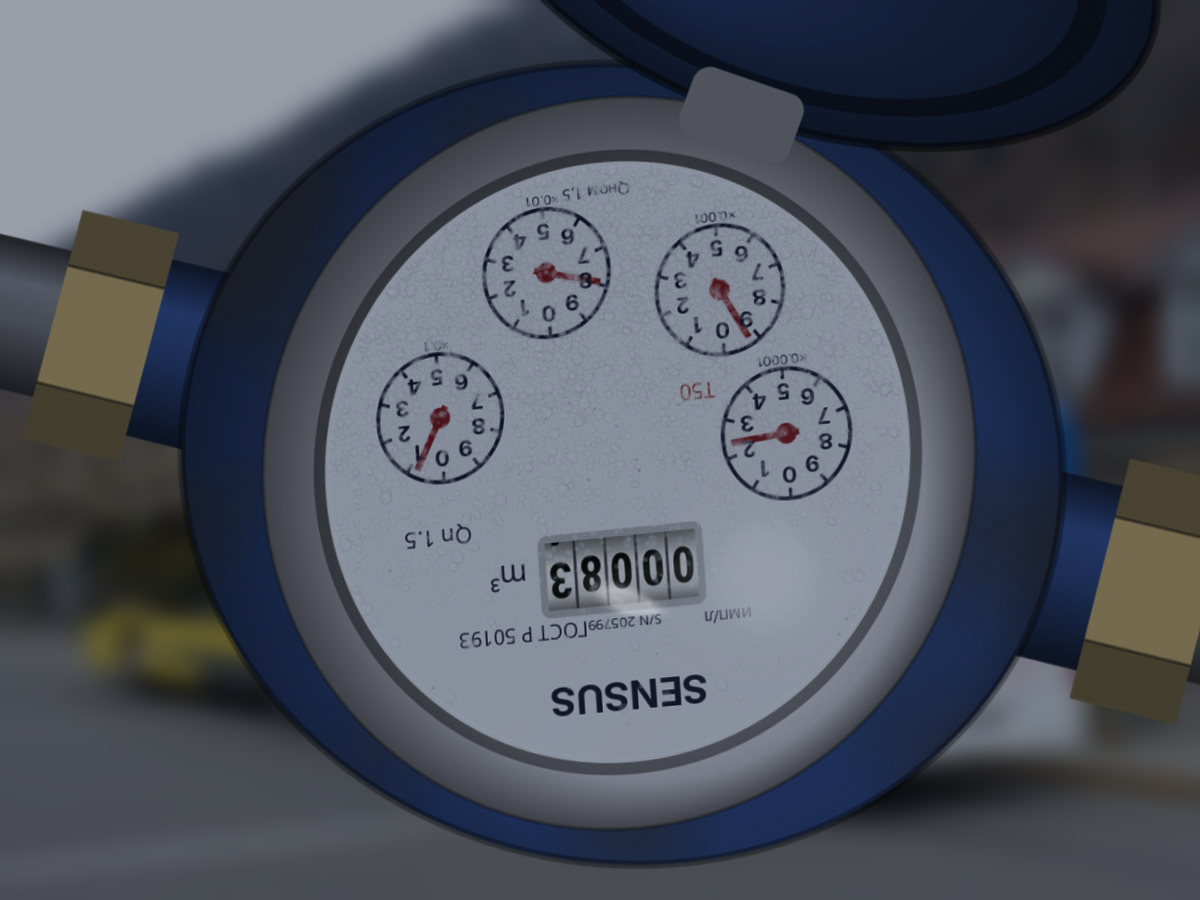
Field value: m³ 83.0792
